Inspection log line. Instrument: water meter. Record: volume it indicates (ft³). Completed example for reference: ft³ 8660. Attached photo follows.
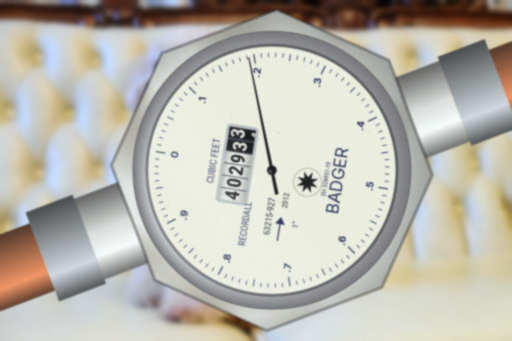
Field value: ft³ 402933.19
